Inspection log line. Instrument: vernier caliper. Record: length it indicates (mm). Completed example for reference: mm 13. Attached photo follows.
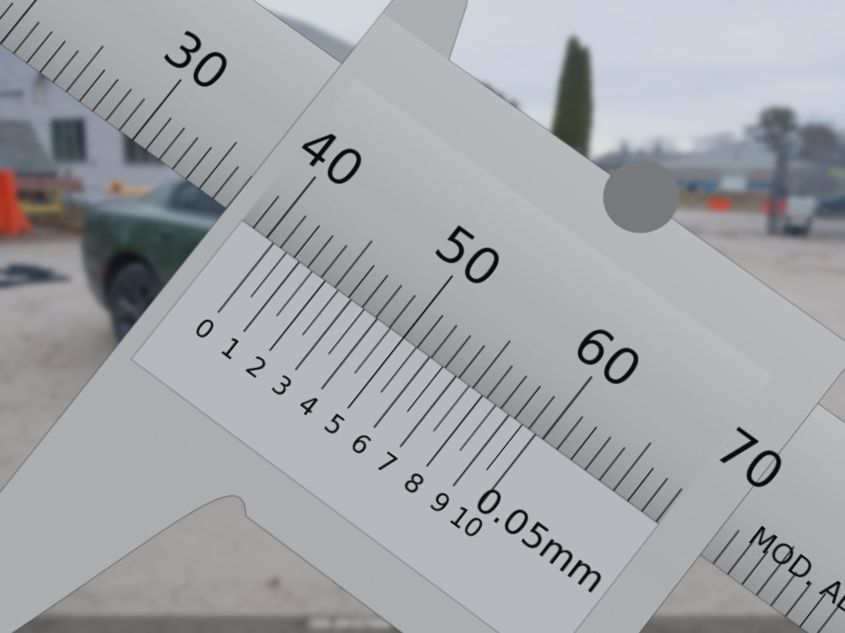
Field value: mm 40.5
